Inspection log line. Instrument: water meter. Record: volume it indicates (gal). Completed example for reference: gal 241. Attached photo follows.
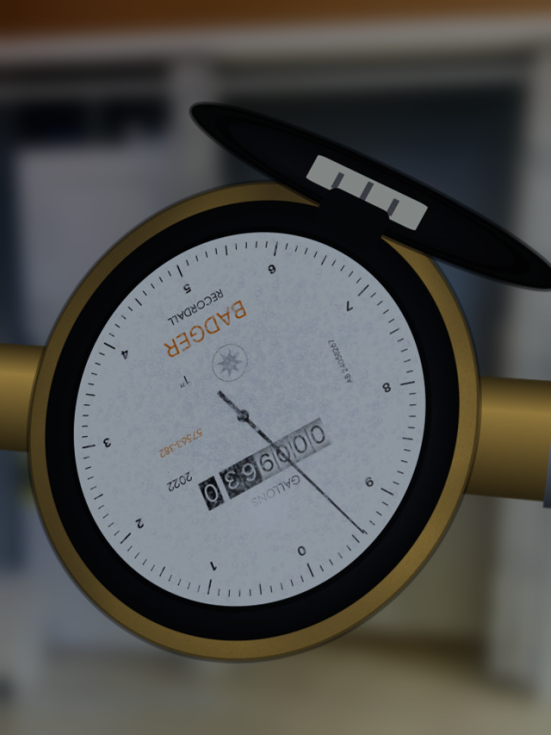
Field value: gal 9629.4
